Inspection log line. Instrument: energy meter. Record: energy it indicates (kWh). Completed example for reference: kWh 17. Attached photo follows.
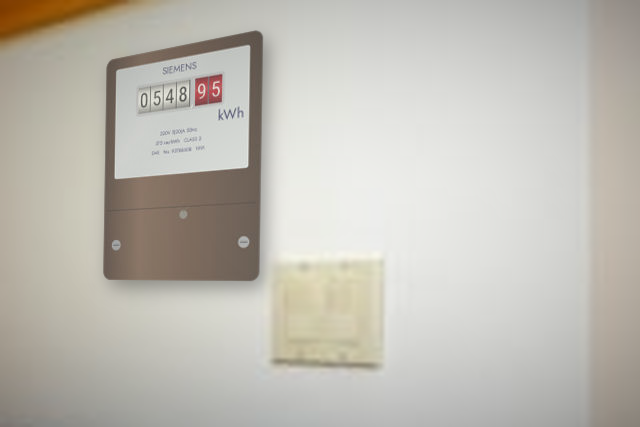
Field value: kWh 548.95
